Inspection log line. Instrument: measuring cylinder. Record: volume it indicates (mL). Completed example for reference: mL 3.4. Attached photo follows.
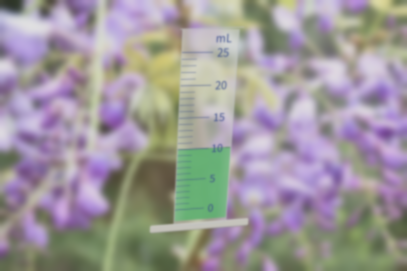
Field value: mL 10
